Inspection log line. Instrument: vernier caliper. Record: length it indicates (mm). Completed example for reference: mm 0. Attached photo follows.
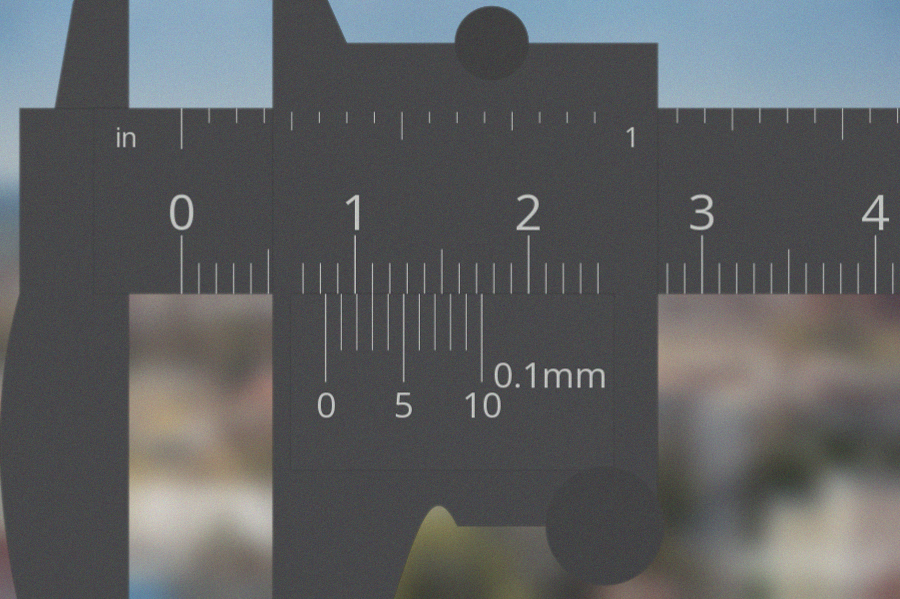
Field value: mm 8.3
